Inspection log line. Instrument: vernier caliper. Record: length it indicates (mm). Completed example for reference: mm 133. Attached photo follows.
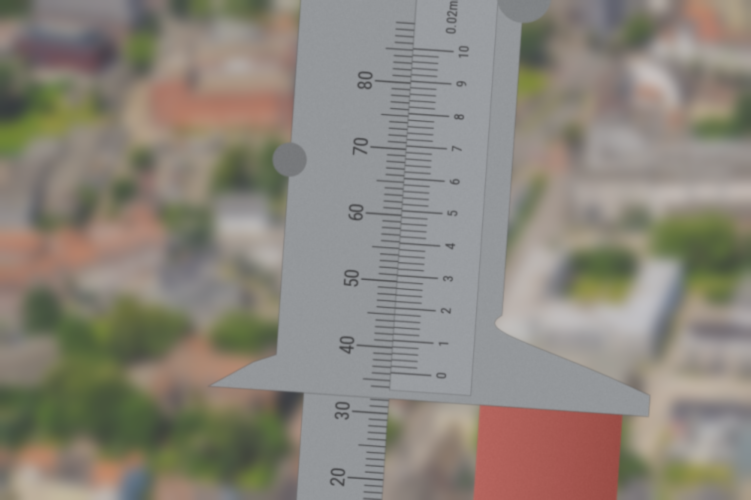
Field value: mm 36.2
